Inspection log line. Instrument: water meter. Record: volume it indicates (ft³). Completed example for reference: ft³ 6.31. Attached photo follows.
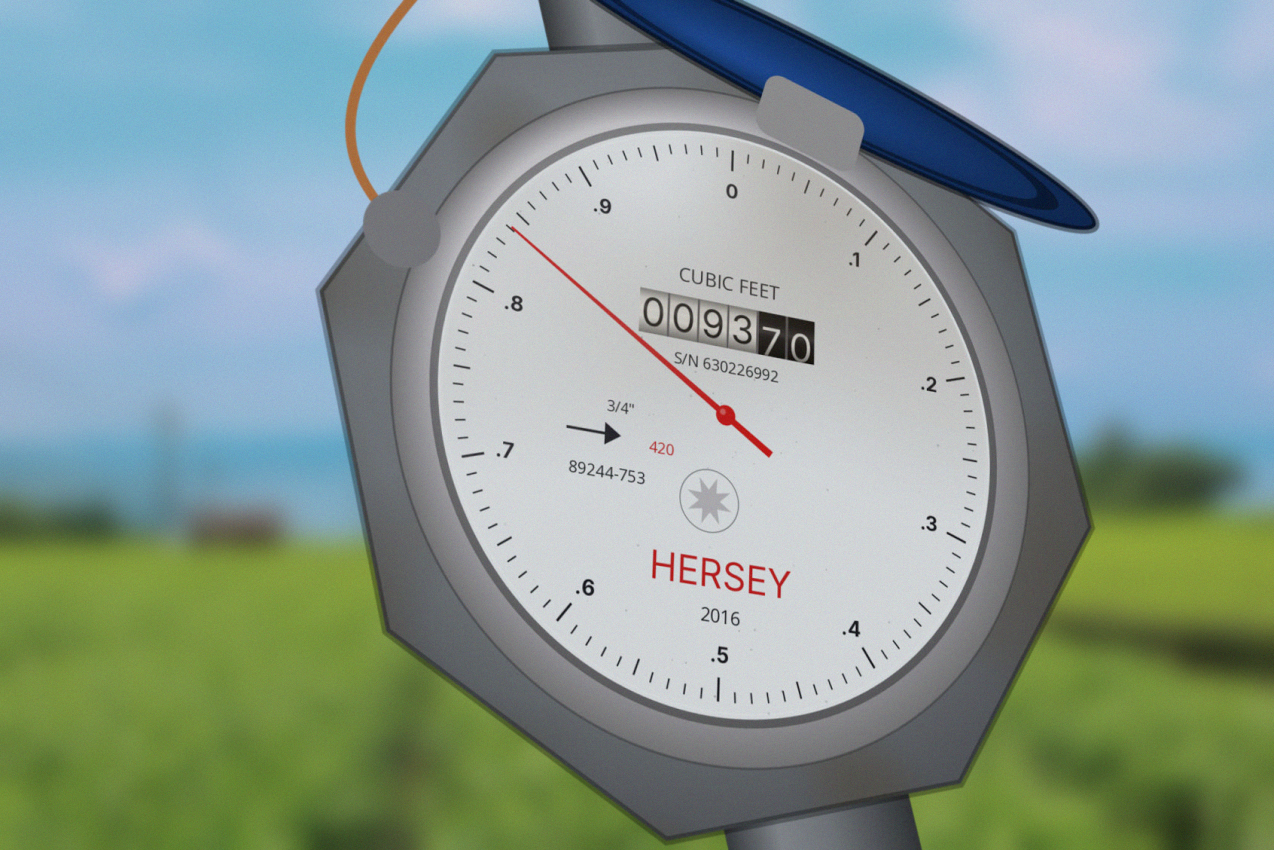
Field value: ft³ 9369.84
